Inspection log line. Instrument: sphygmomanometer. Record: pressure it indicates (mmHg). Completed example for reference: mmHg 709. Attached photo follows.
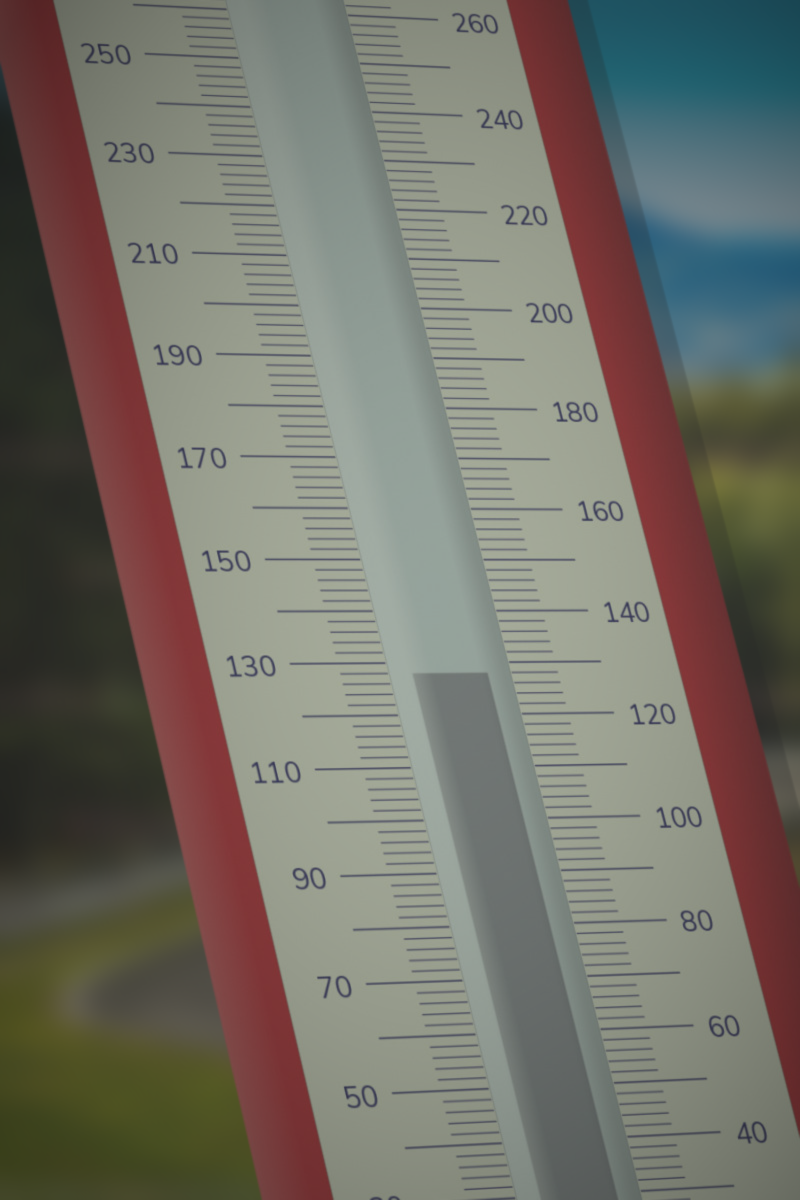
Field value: mmHg 128
